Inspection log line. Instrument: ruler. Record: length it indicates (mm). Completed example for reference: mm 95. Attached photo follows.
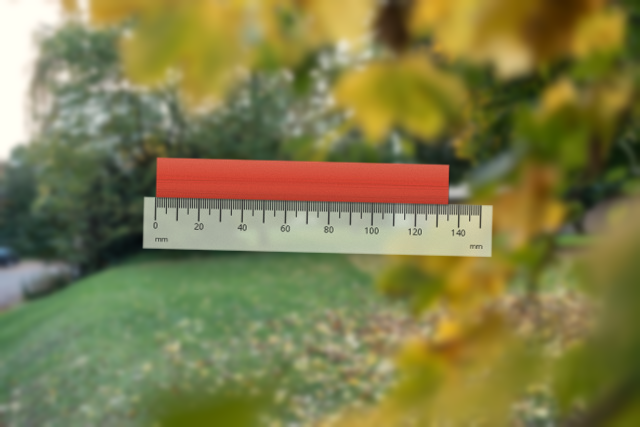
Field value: mm 135
